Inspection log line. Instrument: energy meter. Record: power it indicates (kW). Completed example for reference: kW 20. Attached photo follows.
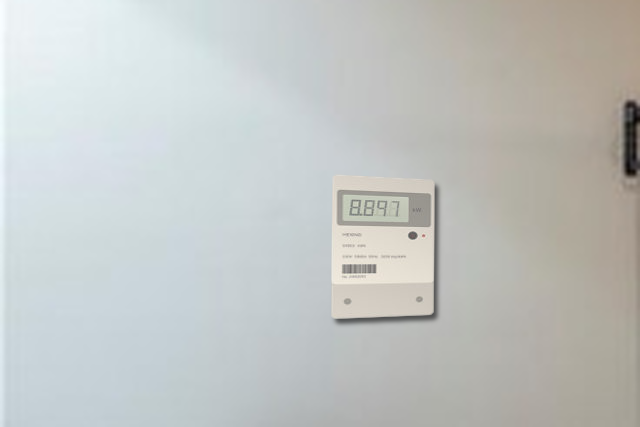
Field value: kW 8.897
